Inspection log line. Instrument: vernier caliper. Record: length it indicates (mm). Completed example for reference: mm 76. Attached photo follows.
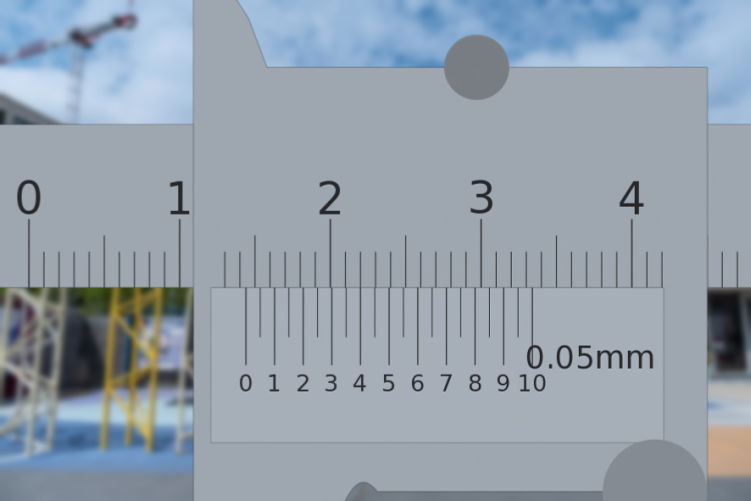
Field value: mm 14.4
